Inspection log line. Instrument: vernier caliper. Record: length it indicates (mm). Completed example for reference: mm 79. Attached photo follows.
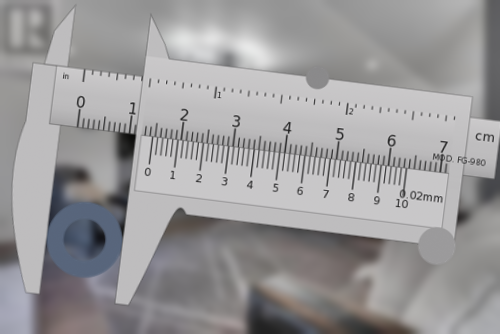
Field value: mm 14.5
